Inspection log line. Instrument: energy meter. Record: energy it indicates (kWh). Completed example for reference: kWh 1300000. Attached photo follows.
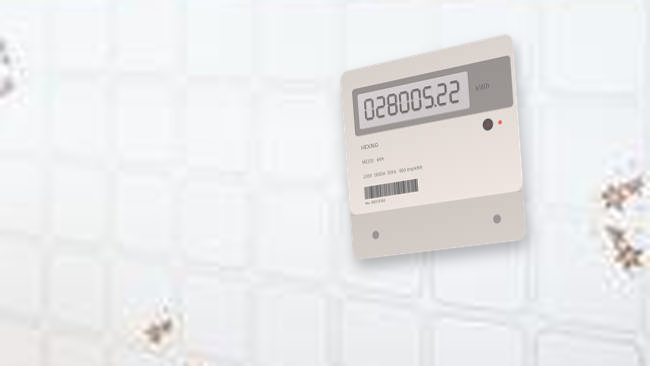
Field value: kWh 28005.22
